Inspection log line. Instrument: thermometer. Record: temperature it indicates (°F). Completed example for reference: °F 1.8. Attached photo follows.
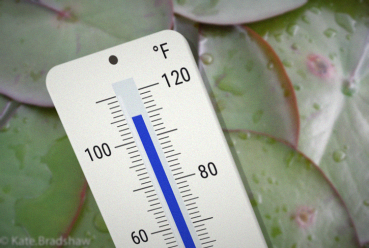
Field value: °F 110
